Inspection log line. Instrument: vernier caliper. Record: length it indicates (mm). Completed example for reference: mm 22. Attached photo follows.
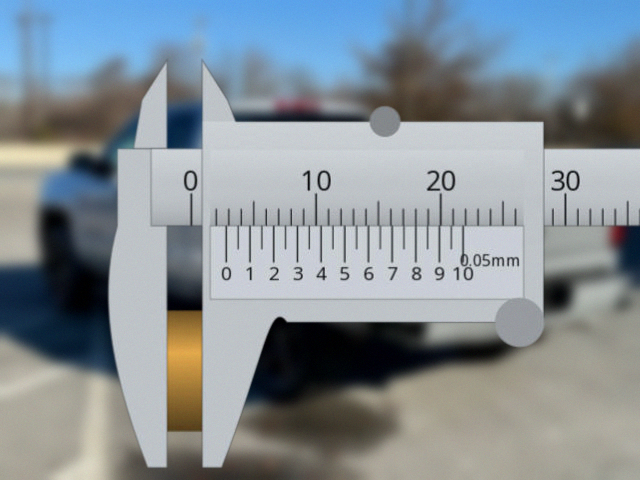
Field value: mm 2.8
